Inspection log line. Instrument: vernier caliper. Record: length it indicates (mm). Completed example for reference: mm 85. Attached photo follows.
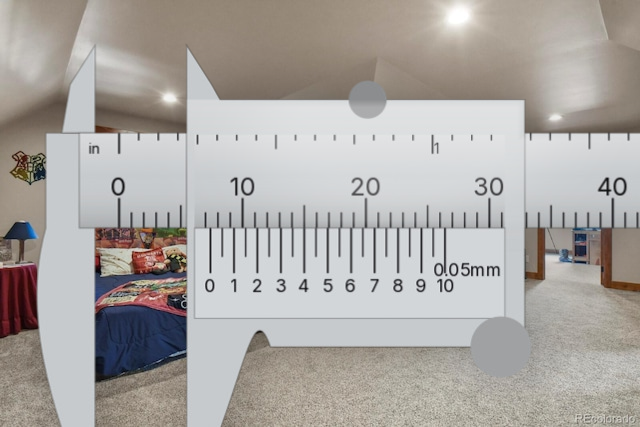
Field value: mm 7.4
